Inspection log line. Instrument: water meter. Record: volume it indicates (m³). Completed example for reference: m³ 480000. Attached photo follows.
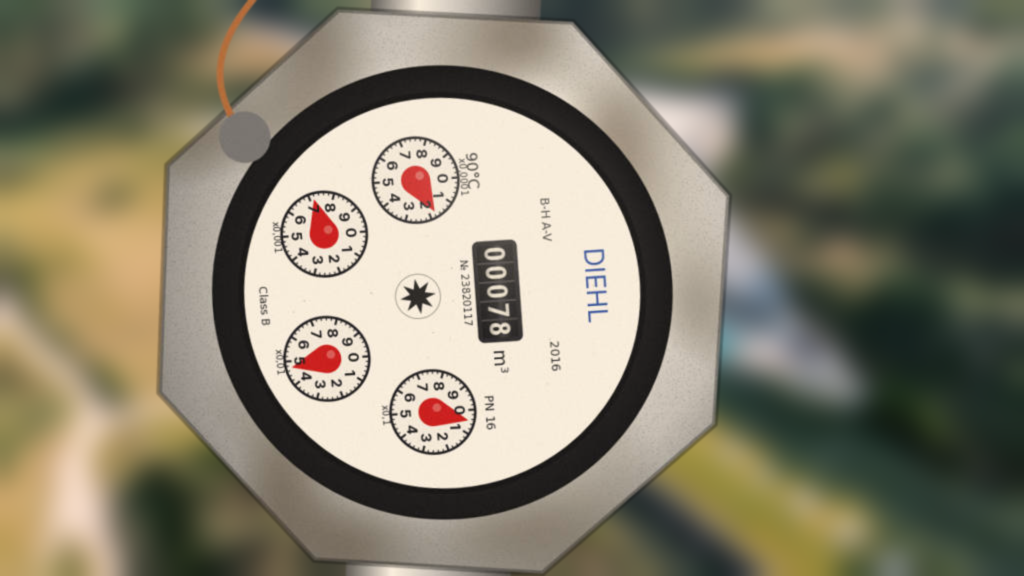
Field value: m³ 78.0471
